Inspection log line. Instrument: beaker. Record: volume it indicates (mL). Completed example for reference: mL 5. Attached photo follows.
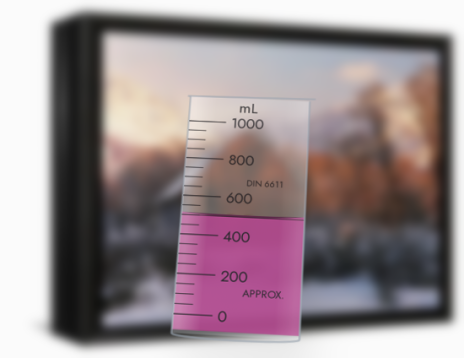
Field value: mL 500
